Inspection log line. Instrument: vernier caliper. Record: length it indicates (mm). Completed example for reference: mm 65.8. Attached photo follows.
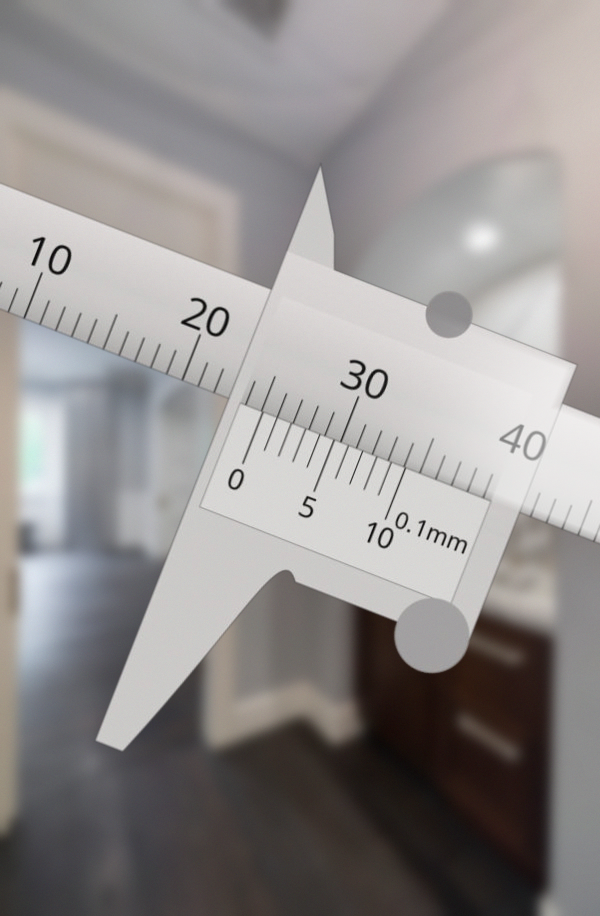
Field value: mm 25.1
